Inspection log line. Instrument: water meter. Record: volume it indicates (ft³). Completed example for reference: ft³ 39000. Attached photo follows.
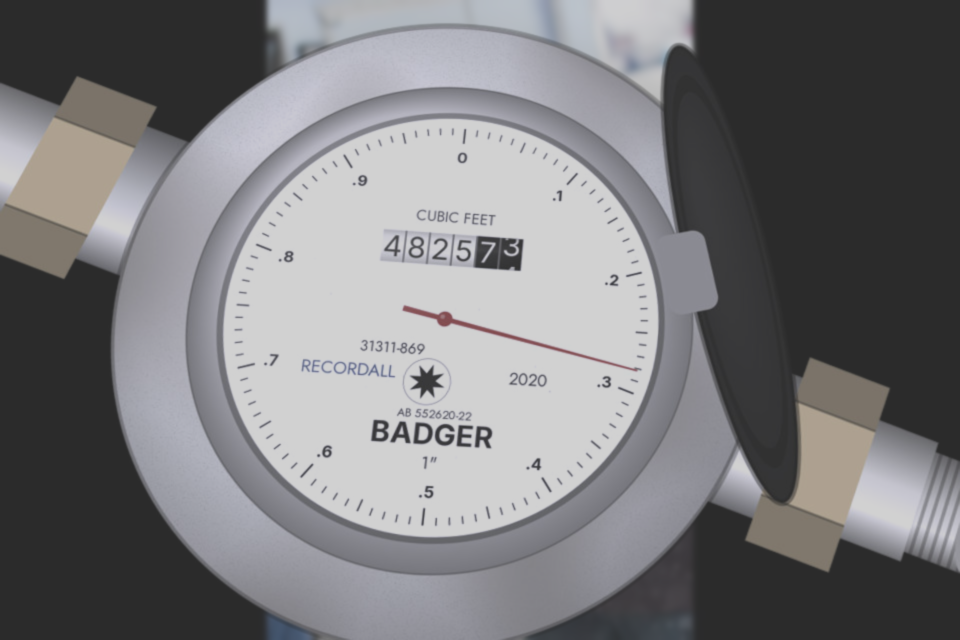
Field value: ft³ 482573.28
